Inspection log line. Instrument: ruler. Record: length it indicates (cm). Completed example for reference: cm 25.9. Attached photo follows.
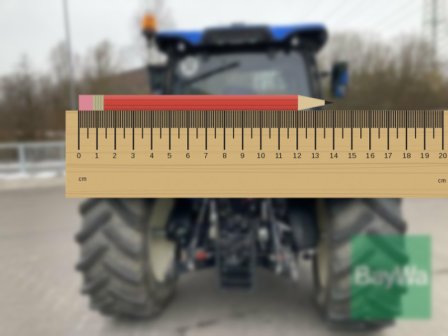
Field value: cm 14
